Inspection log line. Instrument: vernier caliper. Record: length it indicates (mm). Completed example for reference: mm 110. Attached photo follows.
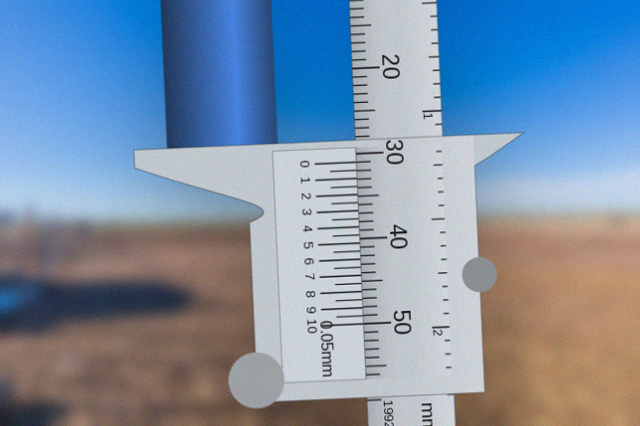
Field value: mm 31.0
